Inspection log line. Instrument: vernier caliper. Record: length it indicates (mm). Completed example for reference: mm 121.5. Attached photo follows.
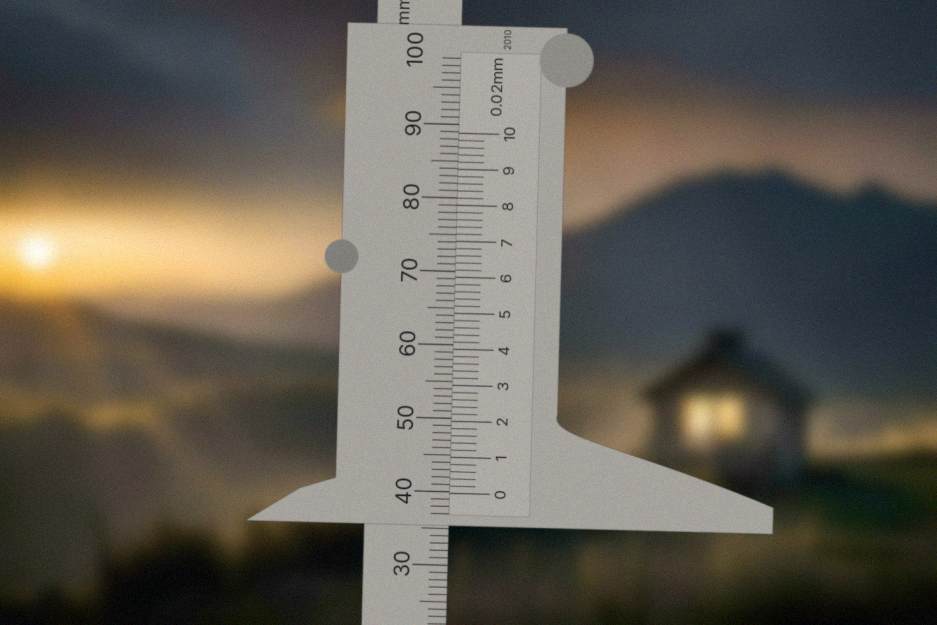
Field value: mm 39.8
